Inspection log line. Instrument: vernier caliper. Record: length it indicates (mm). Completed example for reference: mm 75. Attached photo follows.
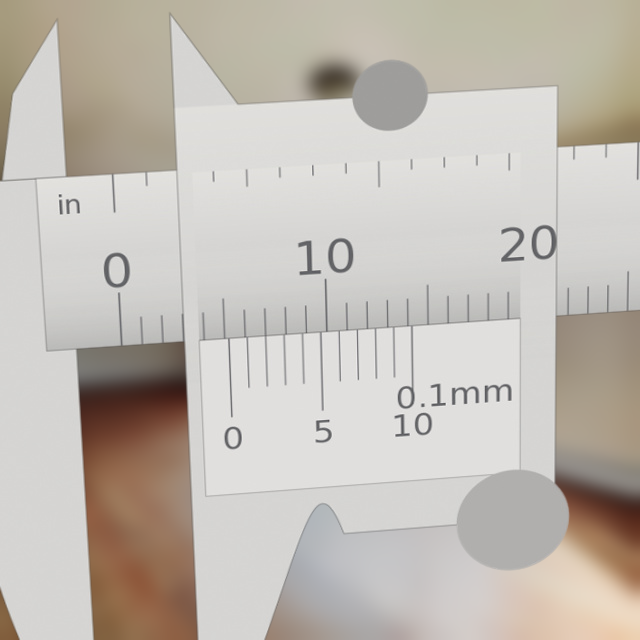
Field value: mm 5.2
